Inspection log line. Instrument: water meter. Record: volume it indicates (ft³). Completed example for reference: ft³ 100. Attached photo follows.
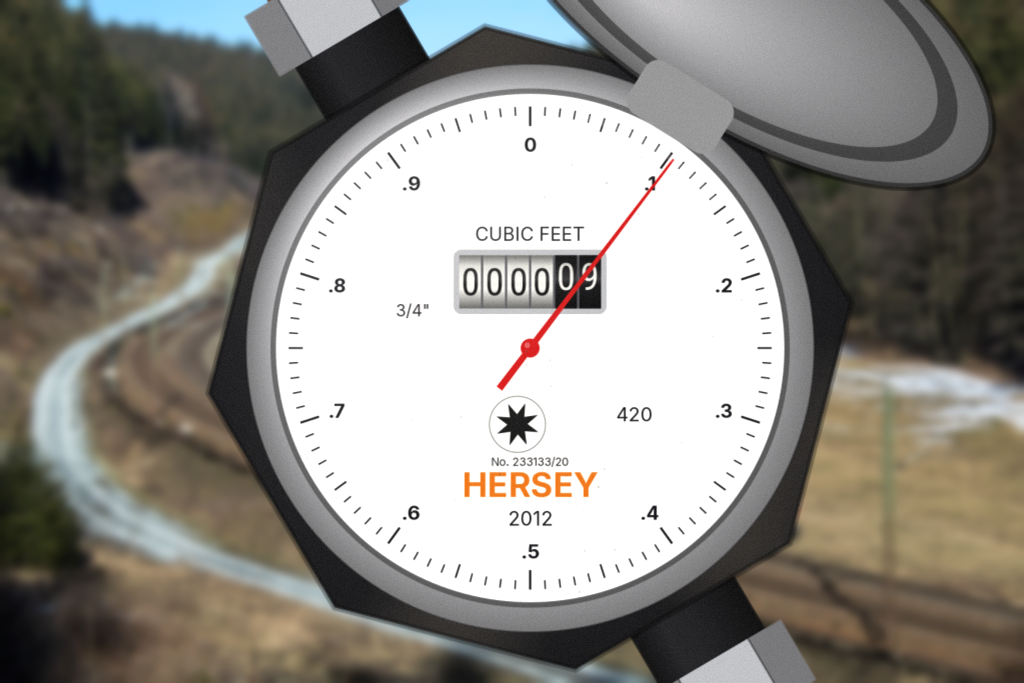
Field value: ft³ 9.10
